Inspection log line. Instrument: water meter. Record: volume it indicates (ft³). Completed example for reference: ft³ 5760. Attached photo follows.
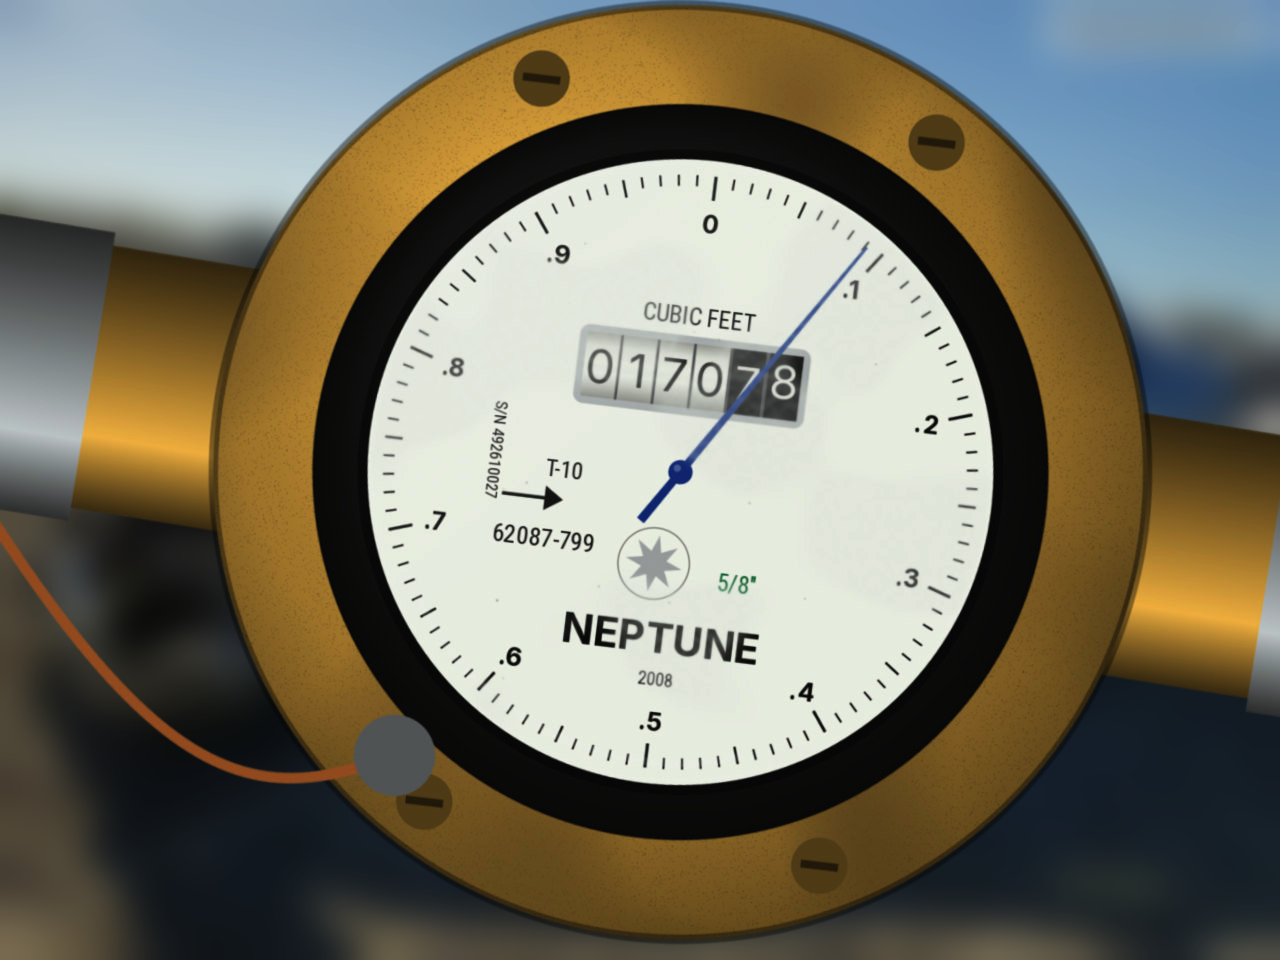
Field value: ft³ 17078.09
